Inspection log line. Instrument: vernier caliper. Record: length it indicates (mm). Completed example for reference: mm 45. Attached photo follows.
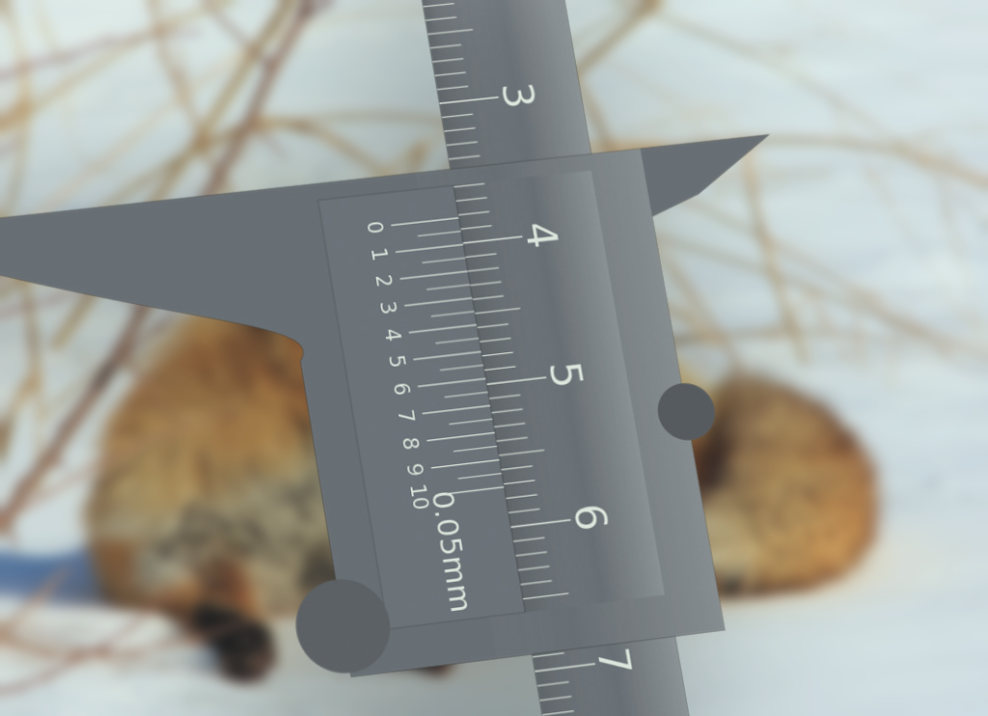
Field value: mm 38.2
